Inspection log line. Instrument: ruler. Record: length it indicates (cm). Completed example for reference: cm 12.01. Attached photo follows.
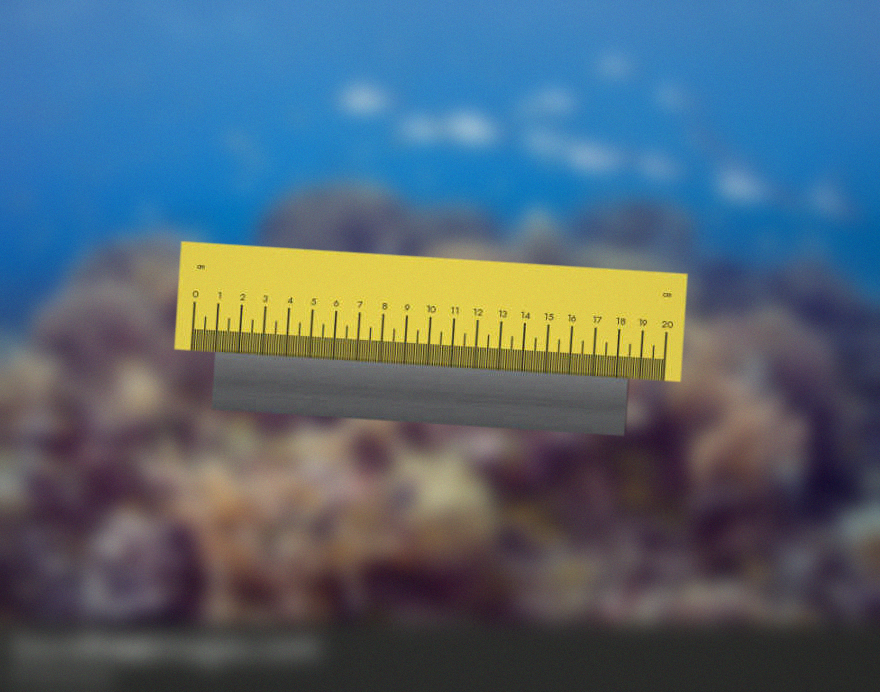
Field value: cm 17.5
